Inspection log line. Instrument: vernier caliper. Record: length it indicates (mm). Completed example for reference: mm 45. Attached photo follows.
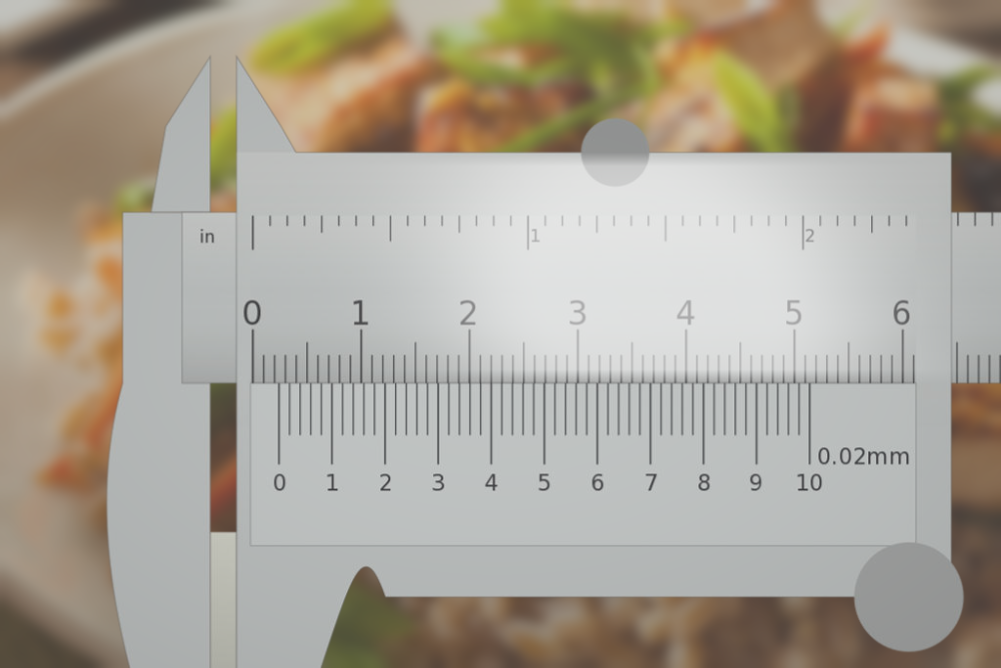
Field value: mm 2.4
